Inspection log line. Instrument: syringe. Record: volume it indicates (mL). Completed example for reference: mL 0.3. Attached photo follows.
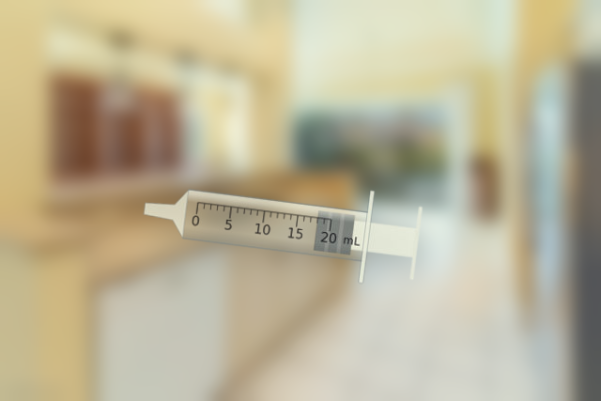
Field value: mL 18
